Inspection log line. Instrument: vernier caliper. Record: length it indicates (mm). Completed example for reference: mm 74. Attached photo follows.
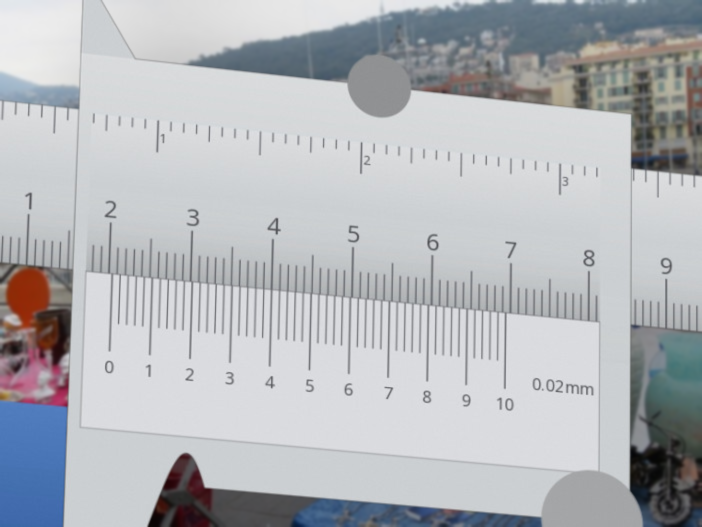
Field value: mm 20.4
